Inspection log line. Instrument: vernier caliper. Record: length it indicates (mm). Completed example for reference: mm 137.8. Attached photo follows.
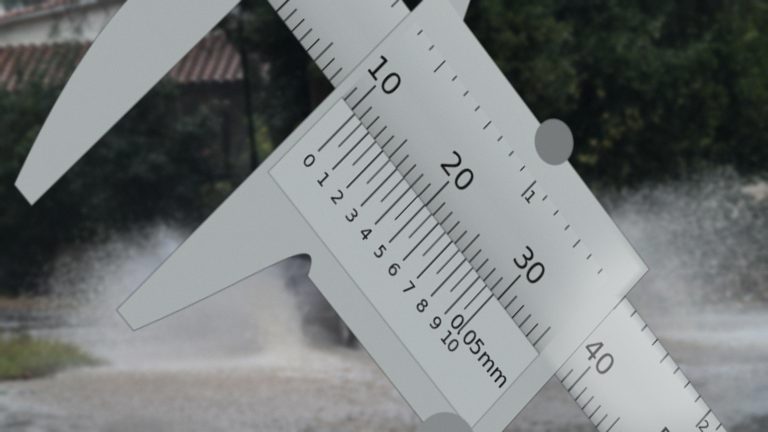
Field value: mm 10.4
